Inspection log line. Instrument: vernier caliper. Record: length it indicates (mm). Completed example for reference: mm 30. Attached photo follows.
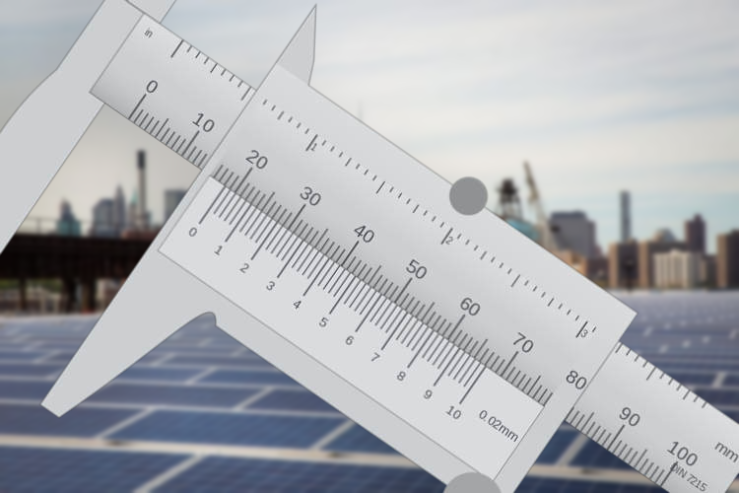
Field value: mm 18.2
